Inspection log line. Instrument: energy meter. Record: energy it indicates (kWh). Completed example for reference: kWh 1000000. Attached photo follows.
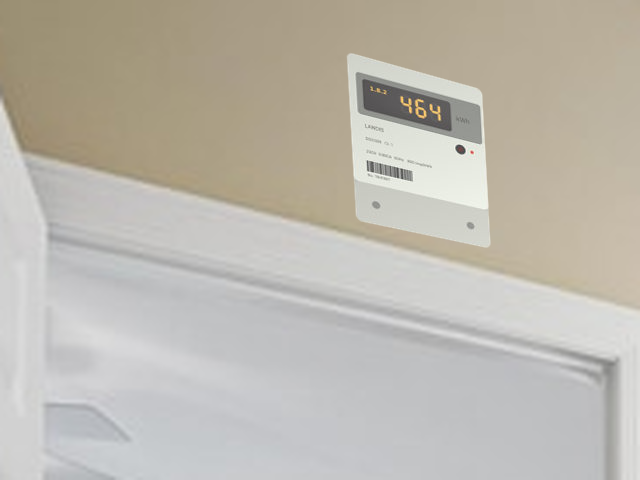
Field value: kWh 464
